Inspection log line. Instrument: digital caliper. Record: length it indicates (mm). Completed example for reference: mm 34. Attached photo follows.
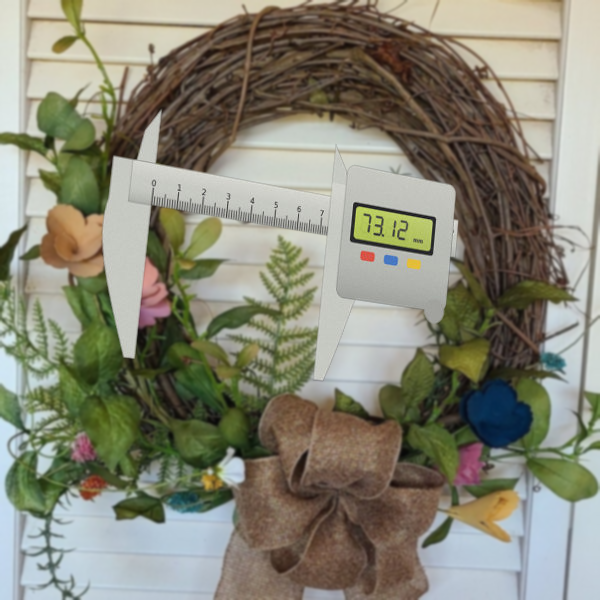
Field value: mm 73.12
